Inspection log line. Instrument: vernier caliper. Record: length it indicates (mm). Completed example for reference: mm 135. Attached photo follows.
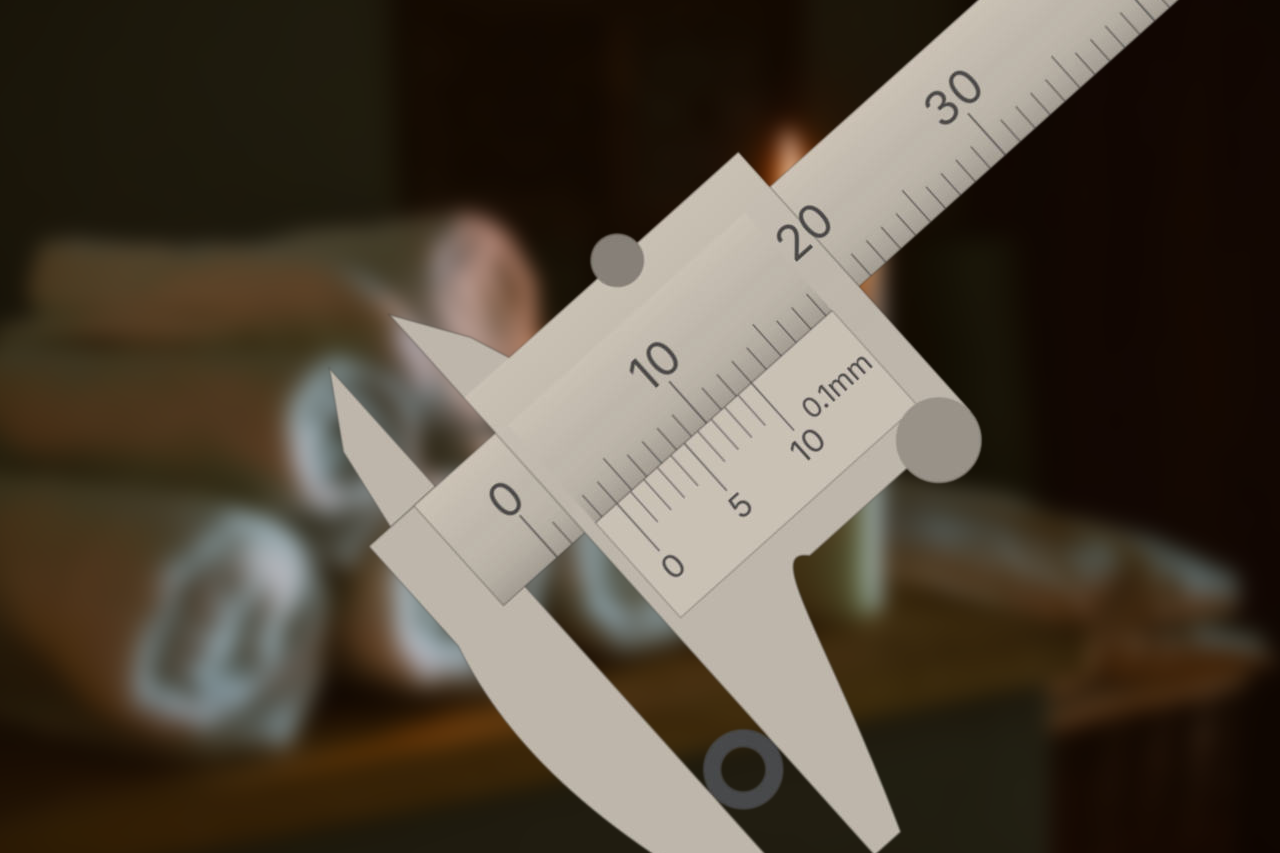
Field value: mm 4.0
